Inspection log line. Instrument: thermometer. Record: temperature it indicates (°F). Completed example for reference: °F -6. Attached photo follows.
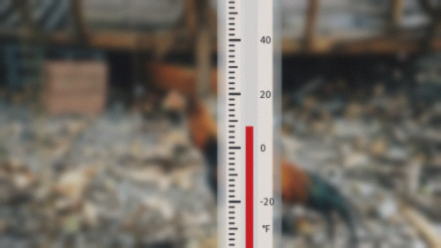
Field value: °F 8
